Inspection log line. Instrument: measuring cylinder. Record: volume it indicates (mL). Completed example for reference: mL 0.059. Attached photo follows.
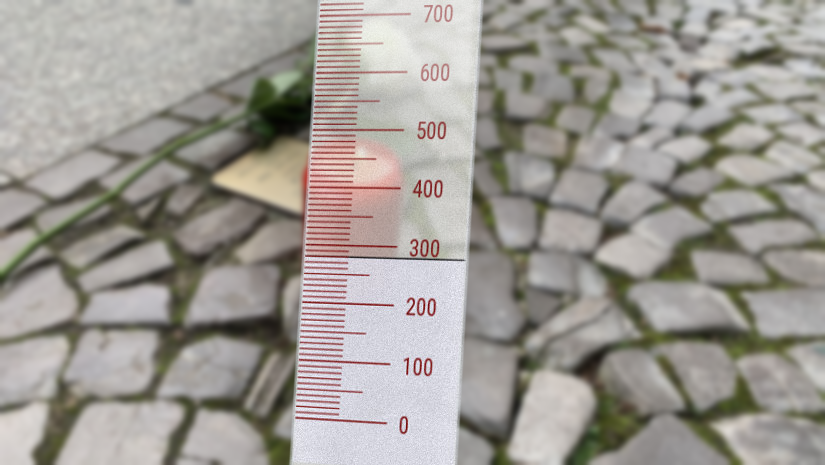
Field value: mL 280
